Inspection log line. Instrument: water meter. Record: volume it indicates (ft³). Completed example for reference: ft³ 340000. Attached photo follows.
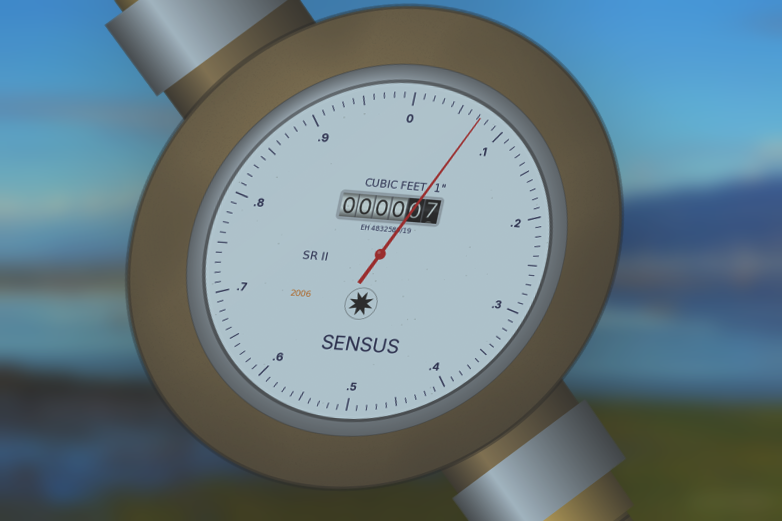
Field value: ft³ 7.07
